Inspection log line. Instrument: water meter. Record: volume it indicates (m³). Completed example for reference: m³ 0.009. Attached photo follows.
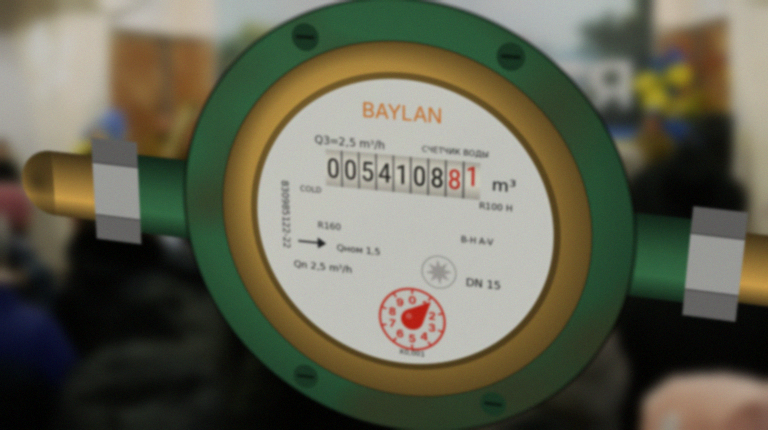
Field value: m³ 54108.811
